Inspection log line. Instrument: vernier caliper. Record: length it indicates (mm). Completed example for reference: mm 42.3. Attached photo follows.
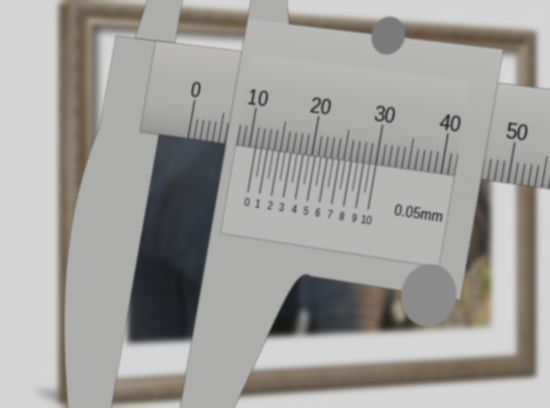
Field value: mm 11.0
